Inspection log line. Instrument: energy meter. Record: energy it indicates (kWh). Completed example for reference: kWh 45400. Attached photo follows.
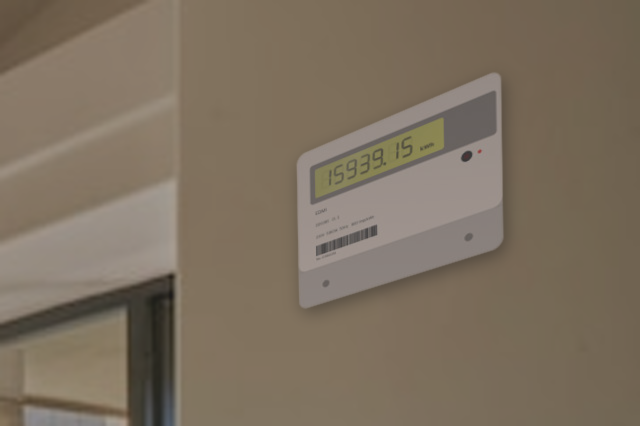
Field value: kWh 15939.15
